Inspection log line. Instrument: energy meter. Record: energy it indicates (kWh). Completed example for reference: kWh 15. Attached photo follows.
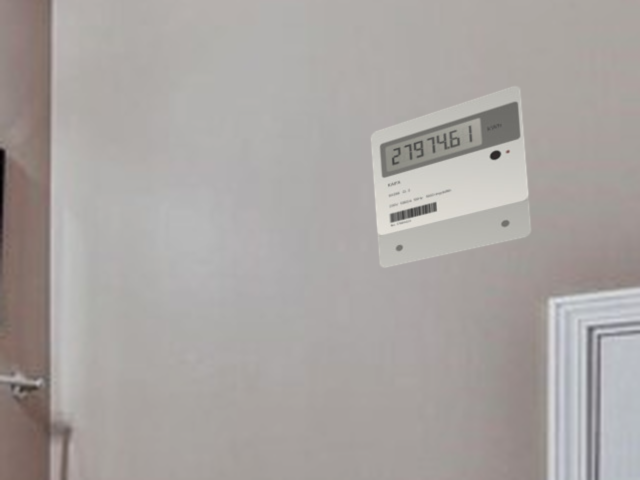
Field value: kWh 27974.61
